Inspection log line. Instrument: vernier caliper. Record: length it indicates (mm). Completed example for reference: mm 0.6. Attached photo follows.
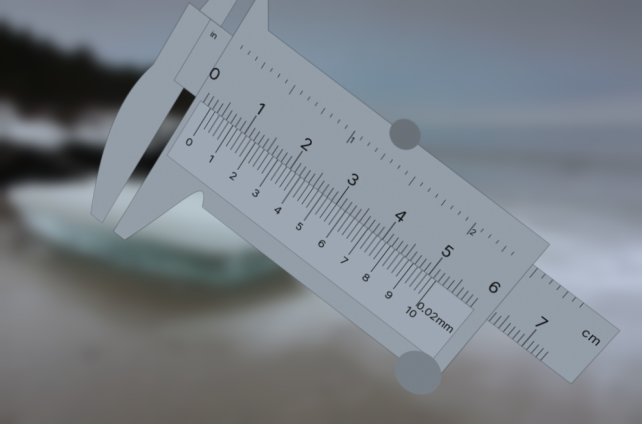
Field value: mm 2.6
